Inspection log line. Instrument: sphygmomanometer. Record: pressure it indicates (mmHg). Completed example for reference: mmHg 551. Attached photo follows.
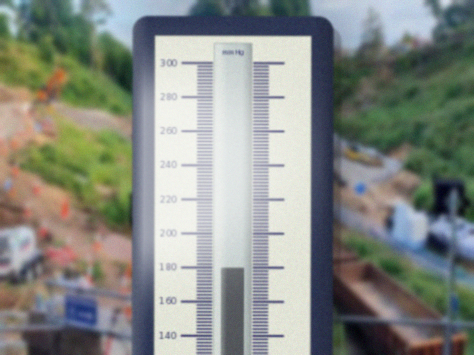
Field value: mmHg 180
